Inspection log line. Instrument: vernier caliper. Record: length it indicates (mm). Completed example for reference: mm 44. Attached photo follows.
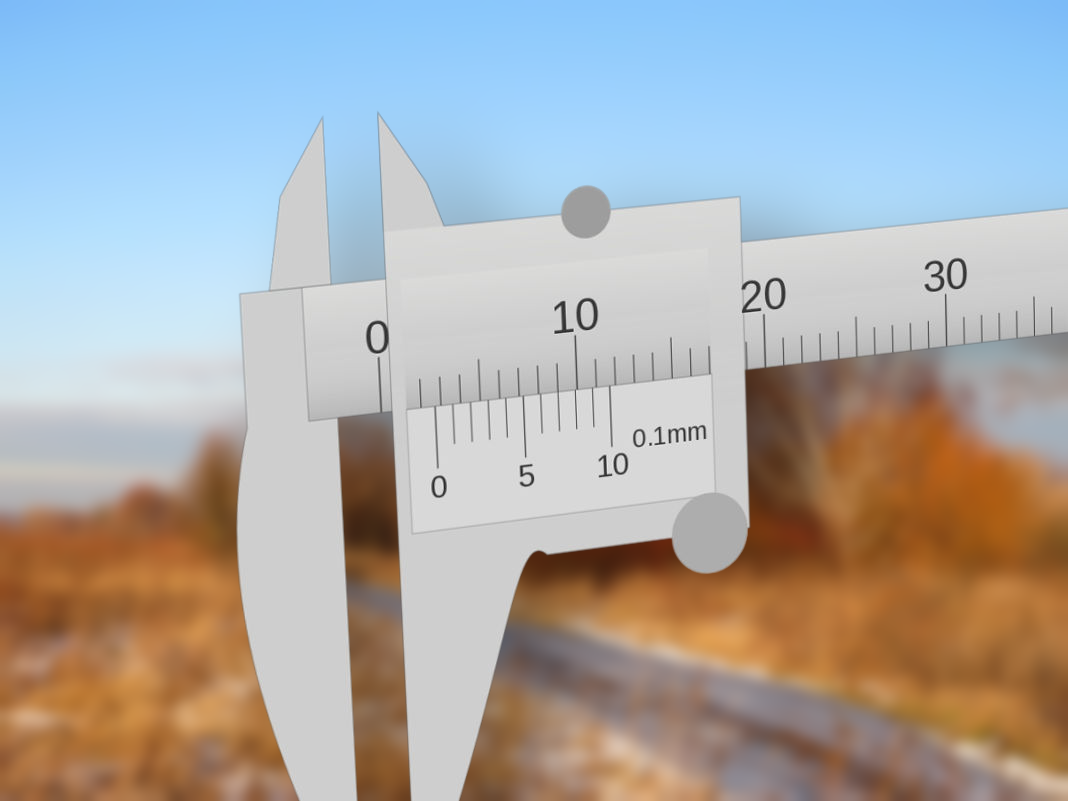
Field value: mm 2.7
